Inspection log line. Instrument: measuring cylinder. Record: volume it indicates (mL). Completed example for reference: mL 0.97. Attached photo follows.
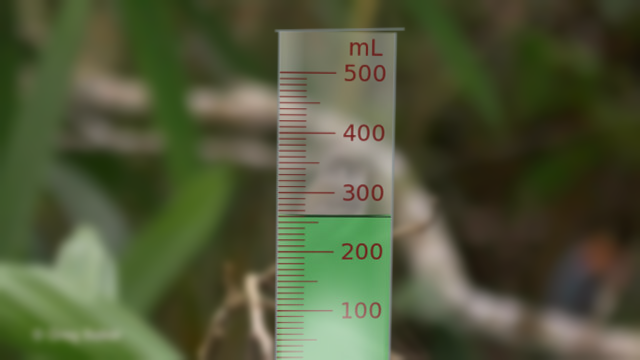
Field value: mL 260
